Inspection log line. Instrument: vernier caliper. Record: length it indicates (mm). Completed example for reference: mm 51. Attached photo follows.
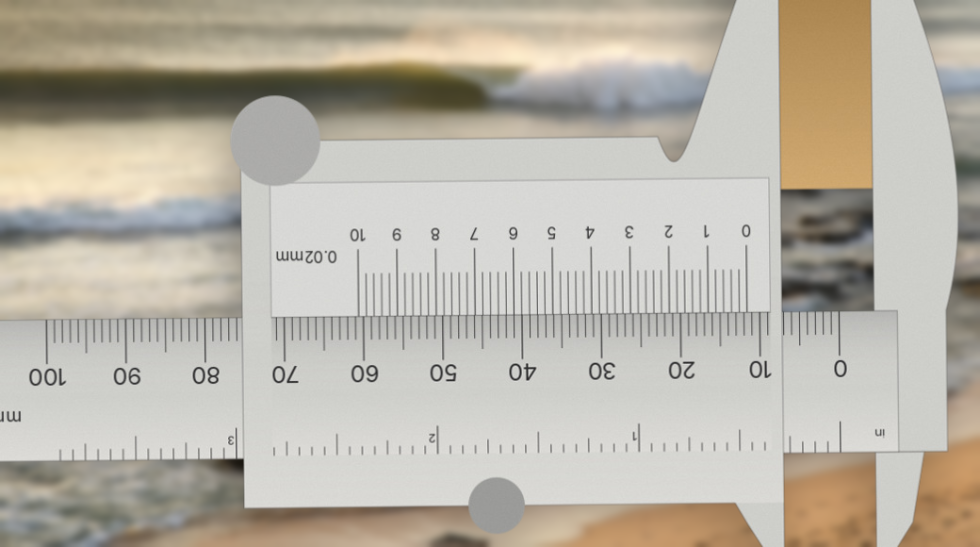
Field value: mm 11.6
